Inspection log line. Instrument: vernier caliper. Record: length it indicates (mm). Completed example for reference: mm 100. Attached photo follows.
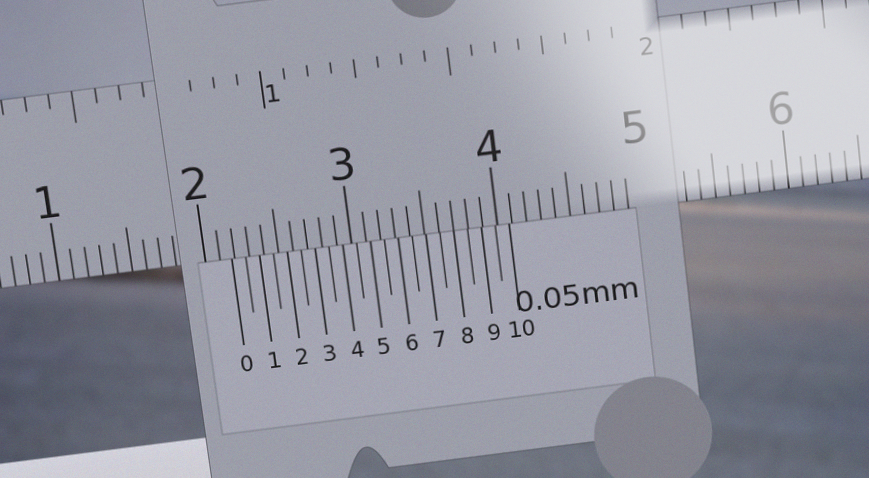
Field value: mm 21.8
